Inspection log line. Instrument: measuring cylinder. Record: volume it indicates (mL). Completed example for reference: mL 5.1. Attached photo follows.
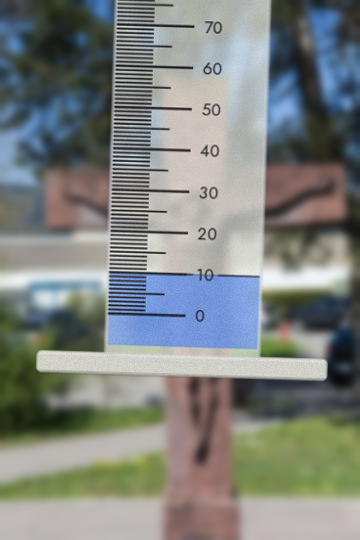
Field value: mL 10
